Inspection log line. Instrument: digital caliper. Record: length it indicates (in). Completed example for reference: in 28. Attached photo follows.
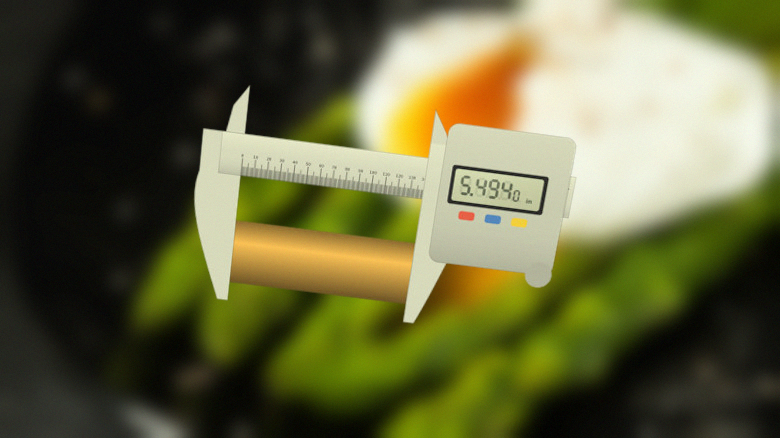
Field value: in 5.4940
